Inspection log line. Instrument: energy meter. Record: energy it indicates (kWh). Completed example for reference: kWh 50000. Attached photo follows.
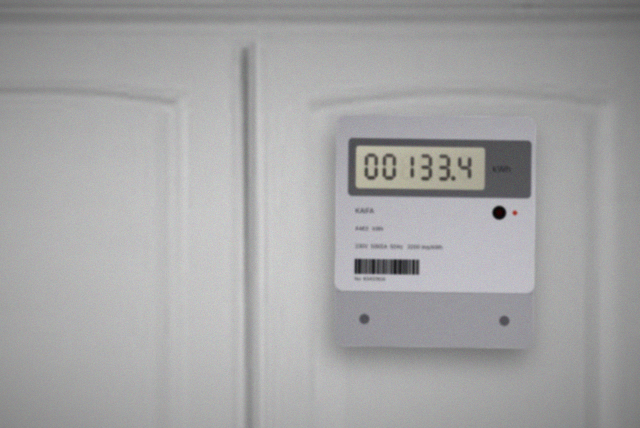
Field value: kWh 133.4
